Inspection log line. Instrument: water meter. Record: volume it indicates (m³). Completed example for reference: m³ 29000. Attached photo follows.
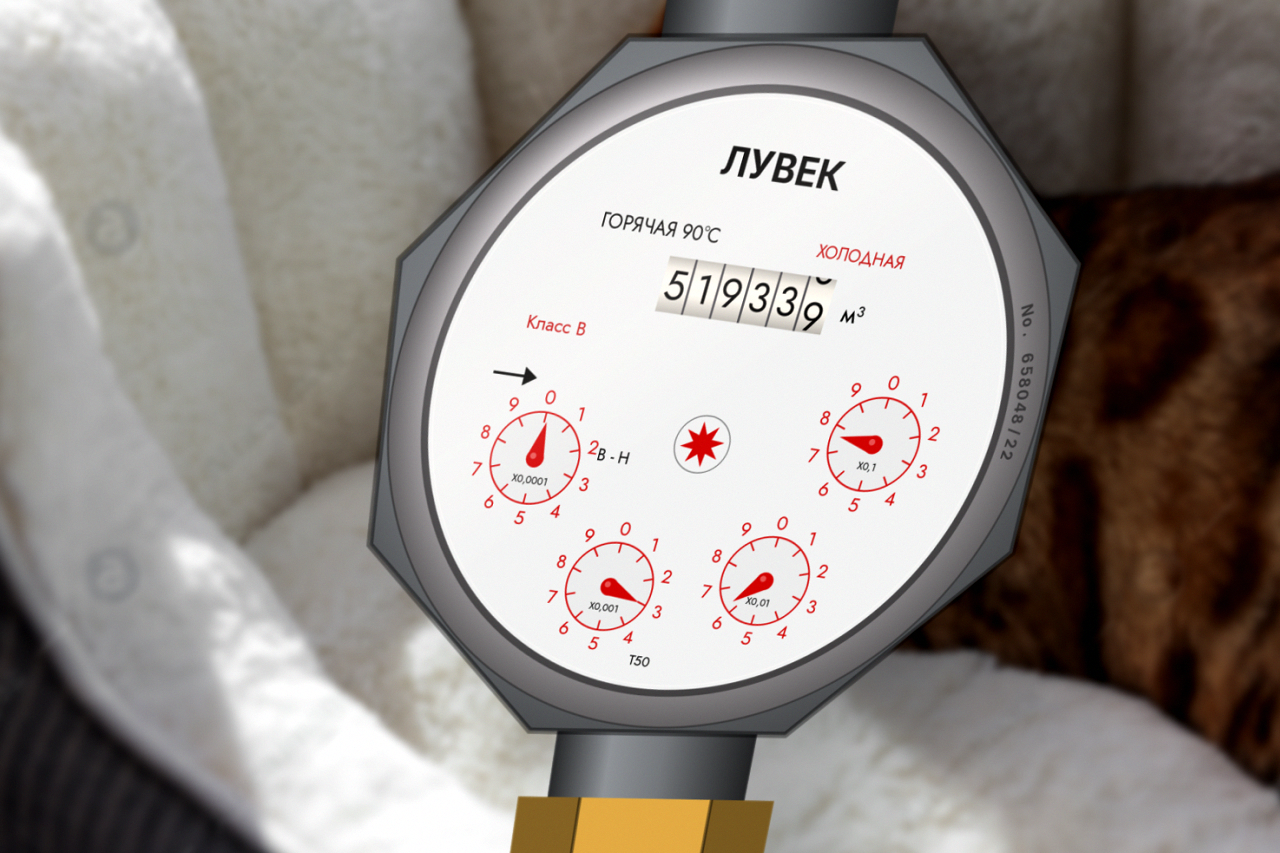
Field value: m³ 519338.7630
